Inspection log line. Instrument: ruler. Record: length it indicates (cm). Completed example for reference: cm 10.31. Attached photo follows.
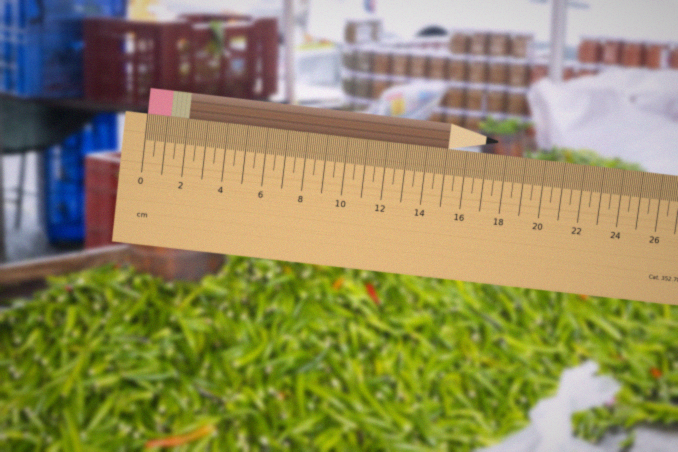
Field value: cm 17.5
